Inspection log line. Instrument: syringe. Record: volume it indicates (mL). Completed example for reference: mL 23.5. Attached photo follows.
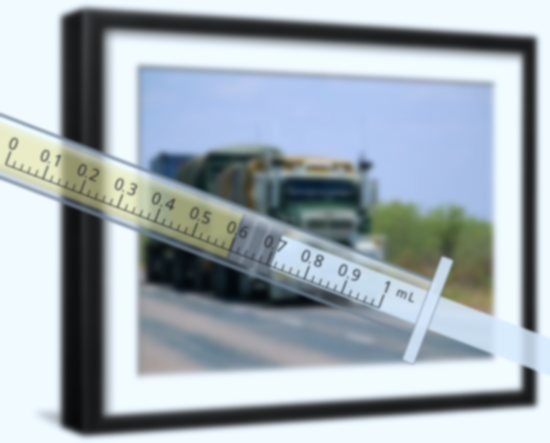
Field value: mL 0.6
